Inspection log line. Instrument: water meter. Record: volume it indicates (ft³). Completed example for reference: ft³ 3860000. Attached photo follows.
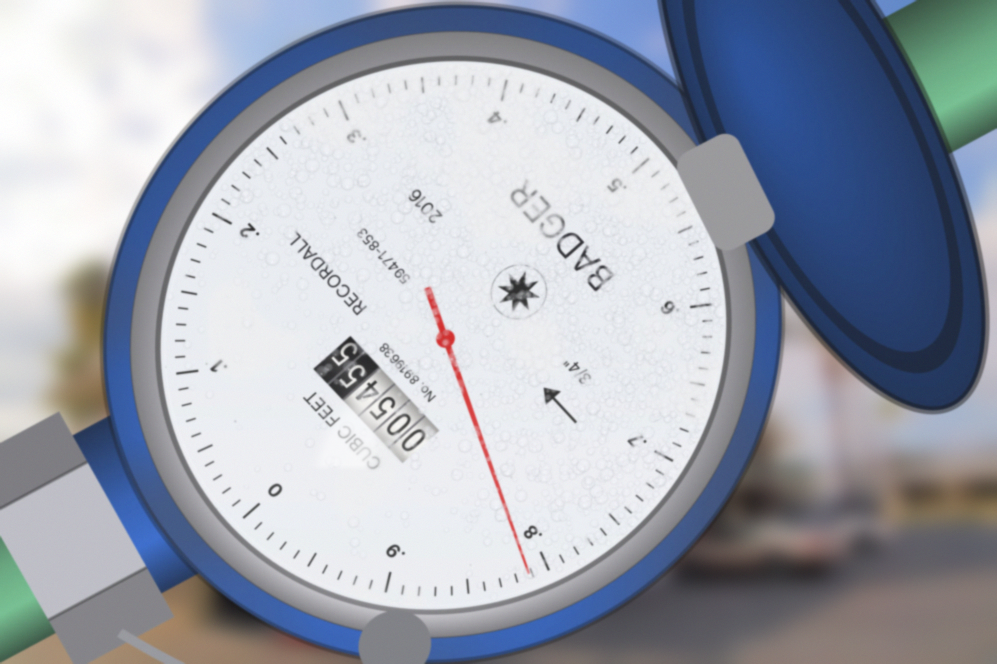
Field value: ft³ 5454.81
